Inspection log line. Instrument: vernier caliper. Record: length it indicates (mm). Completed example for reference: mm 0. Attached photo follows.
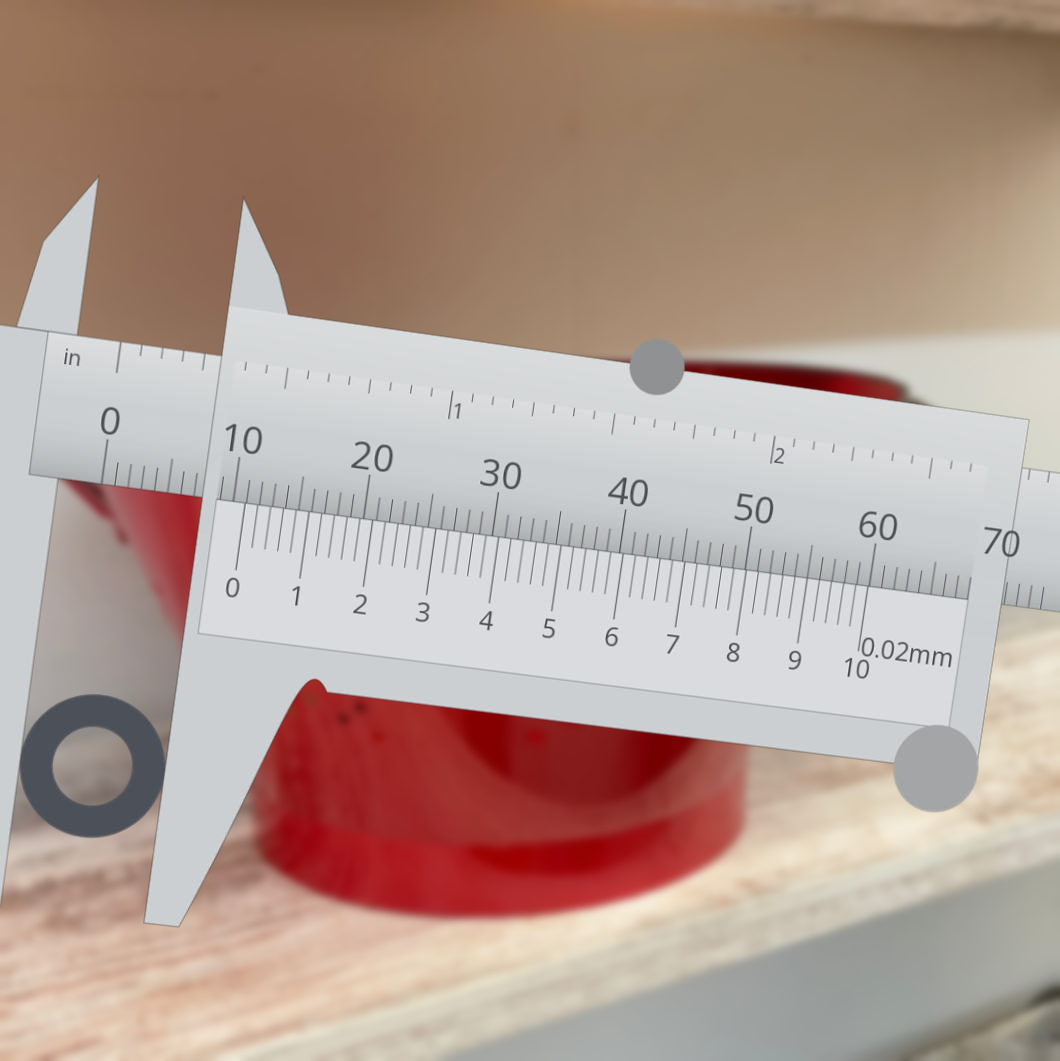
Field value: mm 10.9
